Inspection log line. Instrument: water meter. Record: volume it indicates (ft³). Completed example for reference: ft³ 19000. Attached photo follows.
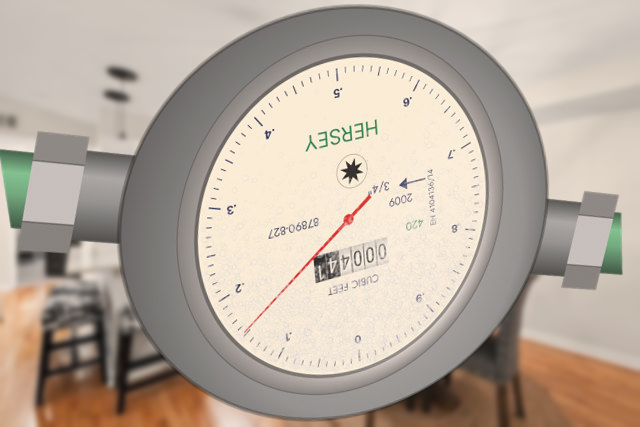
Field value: ft³ 441.15
